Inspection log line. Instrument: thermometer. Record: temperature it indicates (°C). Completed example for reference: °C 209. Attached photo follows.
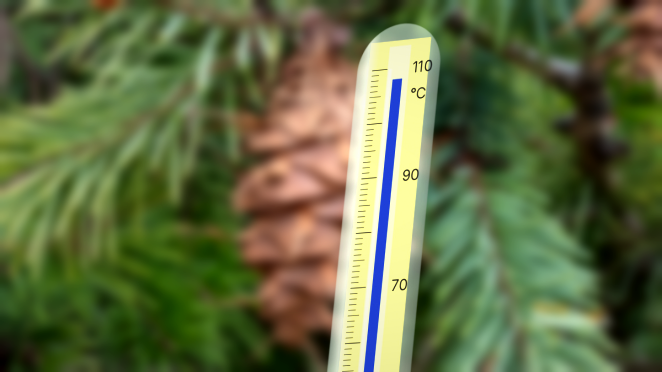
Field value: °C 108
